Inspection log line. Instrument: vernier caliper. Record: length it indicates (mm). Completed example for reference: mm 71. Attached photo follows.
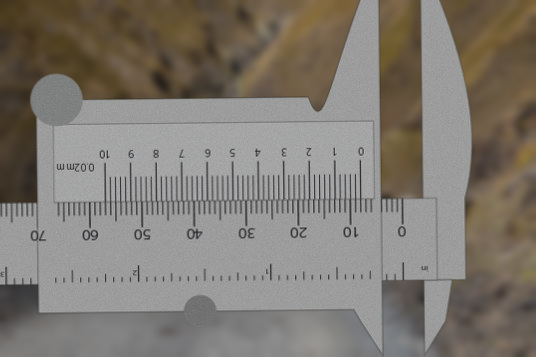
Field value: mm 8.0
